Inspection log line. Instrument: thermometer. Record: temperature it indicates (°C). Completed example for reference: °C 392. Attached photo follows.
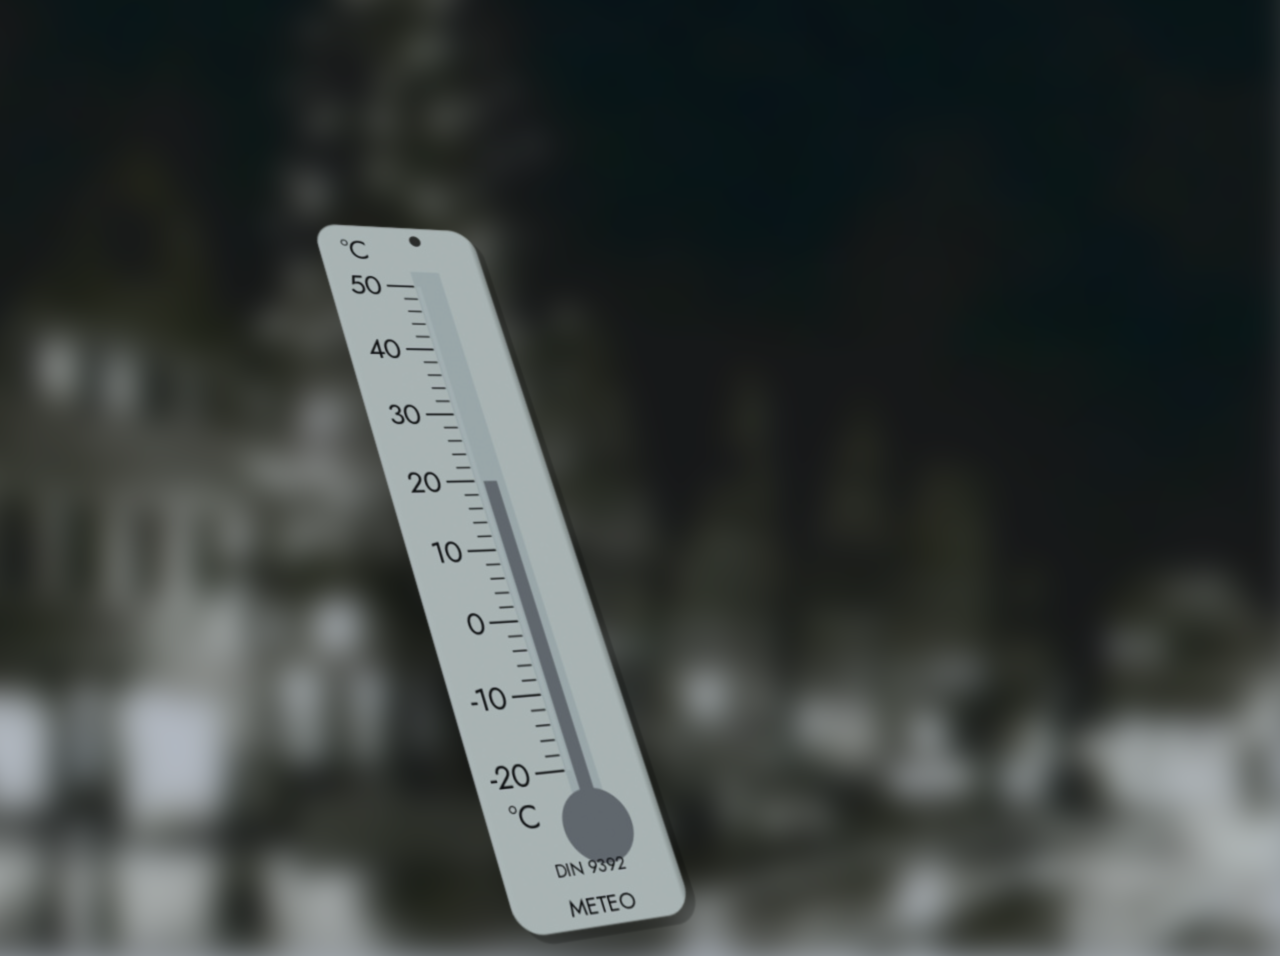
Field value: °C 20
